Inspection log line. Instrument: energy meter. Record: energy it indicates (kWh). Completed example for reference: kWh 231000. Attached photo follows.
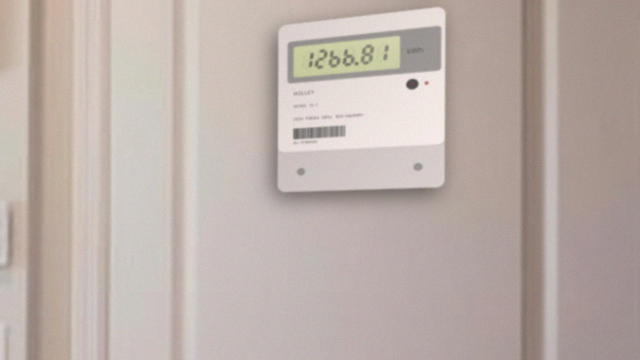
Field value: kWh 1266.81
